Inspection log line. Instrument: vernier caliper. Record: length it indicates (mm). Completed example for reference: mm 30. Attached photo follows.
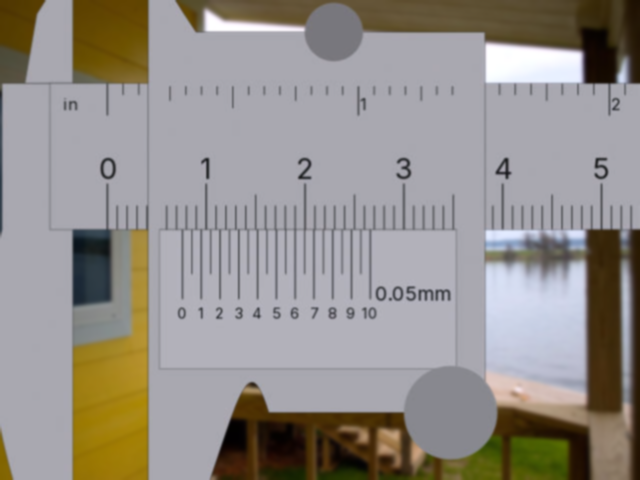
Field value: mm 7.6
